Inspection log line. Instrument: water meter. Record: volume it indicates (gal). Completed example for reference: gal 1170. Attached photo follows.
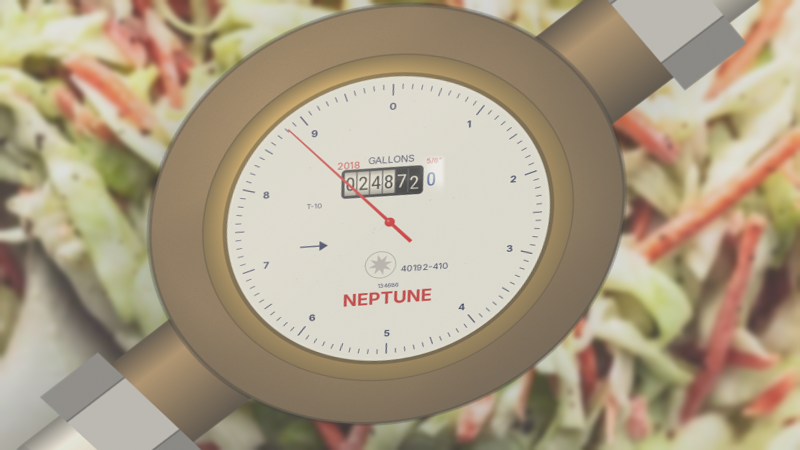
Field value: gal 248718.8
